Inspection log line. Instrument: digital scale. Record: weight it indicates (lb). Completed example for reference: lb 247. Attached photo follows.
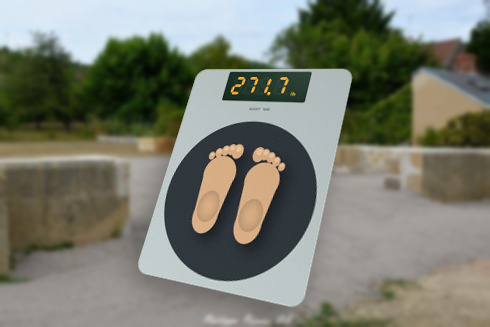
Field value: lb 271.7
